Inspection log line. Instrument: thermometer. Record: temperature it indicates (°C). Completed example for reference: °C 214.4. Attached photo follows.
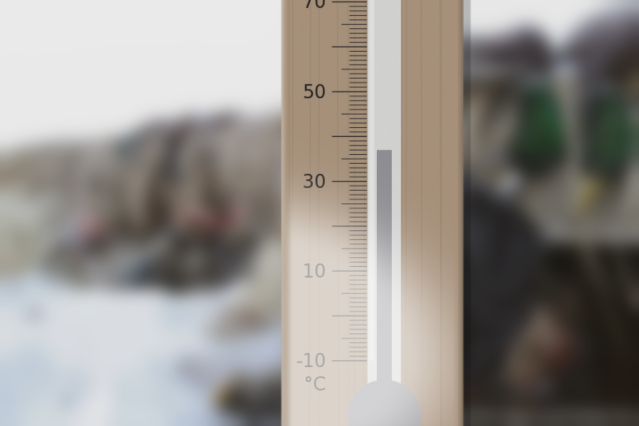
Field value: °C 37
